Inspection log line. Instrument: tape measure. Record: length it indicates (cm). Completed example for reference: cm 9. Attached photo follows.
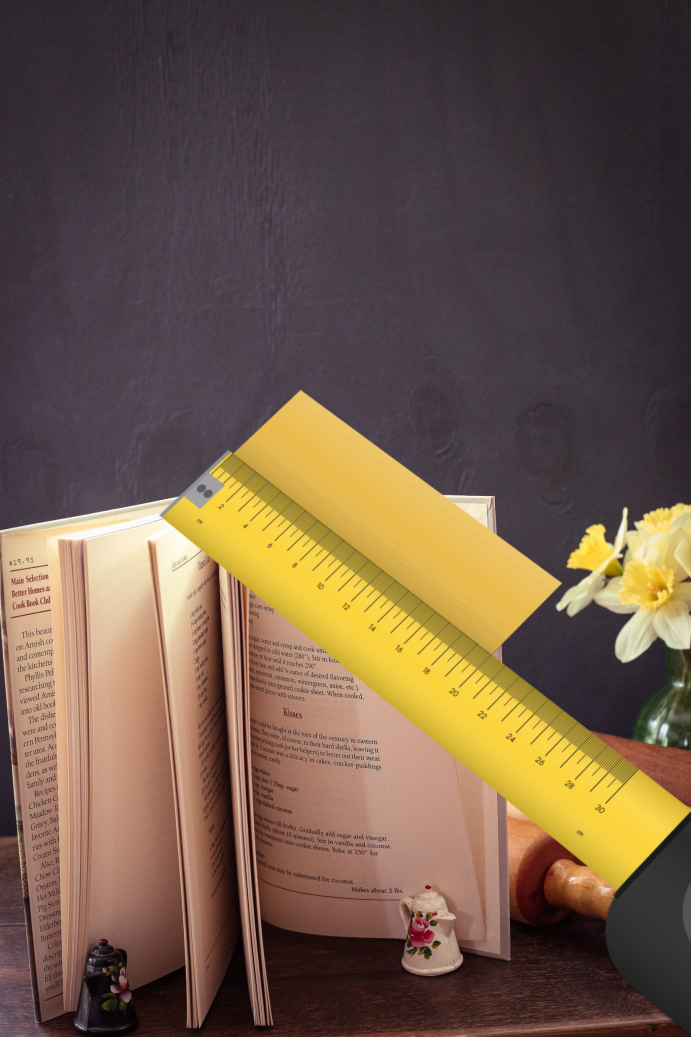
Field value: cm 20
